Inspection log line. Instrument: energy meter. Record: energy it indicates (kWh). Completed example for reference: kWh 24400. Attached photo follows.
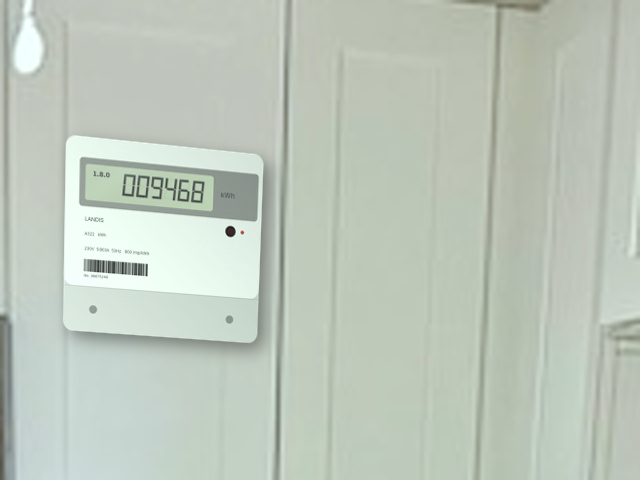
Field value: kWh 9468
